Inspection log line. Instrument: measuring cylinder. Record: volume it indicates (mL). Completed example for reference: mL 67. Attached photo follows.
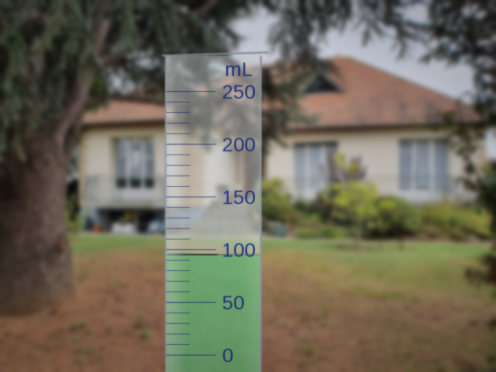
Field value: mL 95
